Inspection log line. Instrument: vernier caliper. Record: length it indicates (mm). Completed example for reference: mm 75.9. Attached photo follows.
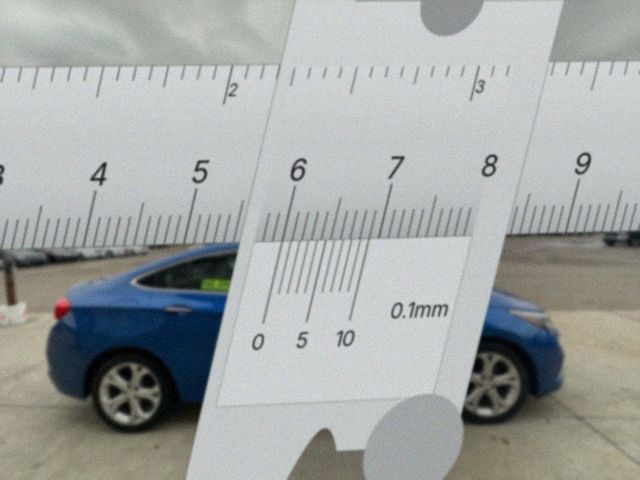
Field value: mm 60.0
